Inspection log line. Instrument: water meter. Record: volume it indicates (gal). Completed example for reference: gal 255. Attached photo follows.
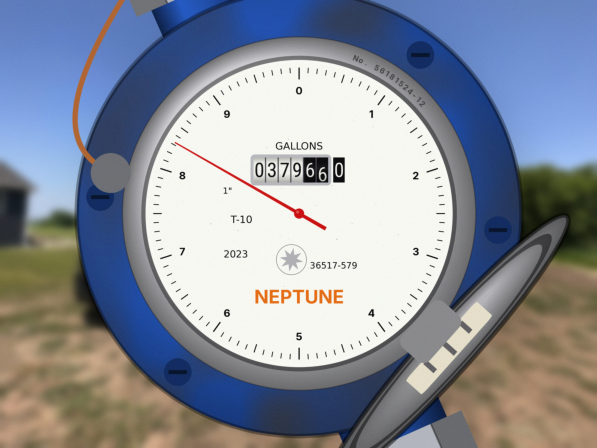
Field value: gal 379658.3
